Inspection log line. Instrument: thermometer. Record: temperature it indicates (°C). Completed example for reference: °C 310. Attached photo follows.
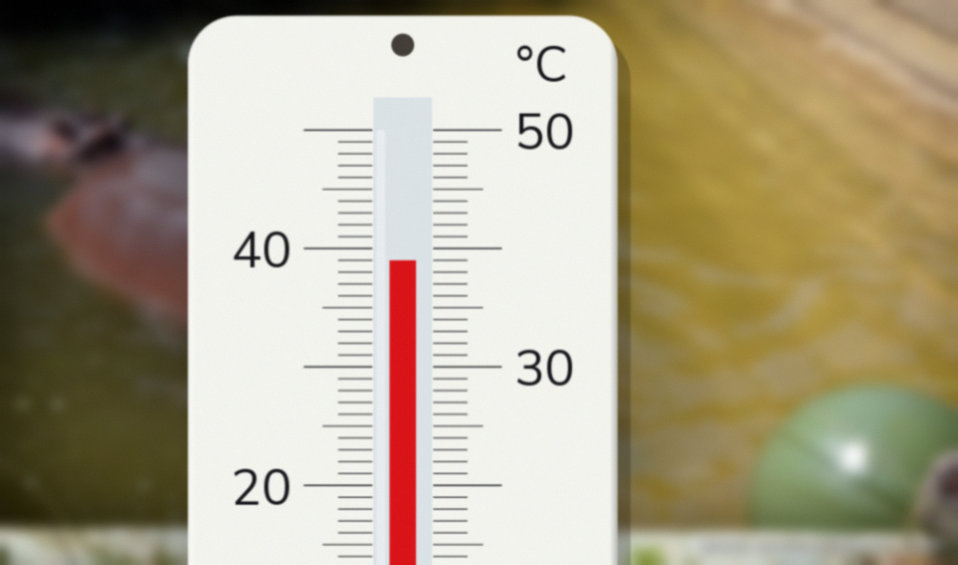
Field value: °C 39
